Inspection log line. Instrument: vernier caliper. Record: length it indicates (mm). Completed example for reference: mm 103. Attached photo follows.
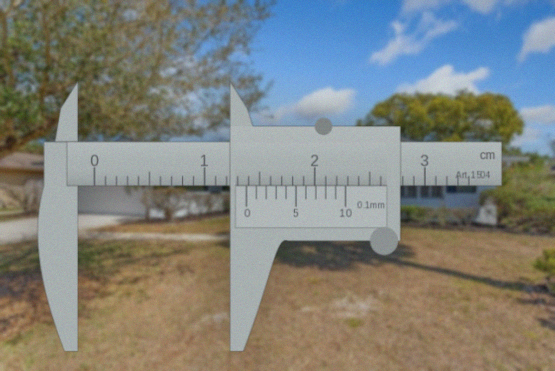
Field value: mm 13.8
